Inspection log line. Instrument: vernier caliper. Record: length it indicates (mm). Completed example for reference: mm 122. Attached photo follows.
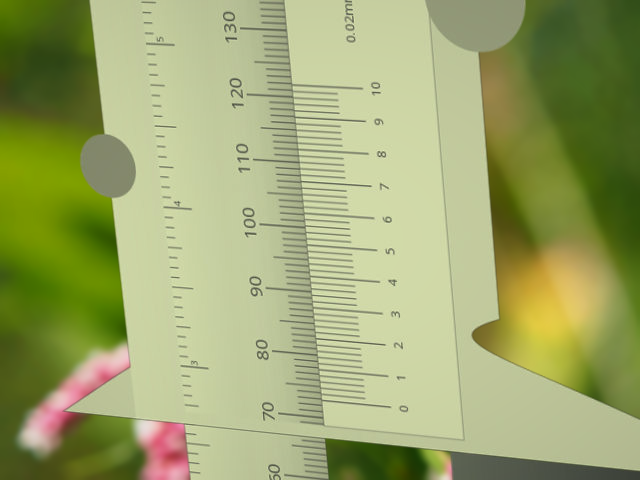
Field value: mm 72.8
